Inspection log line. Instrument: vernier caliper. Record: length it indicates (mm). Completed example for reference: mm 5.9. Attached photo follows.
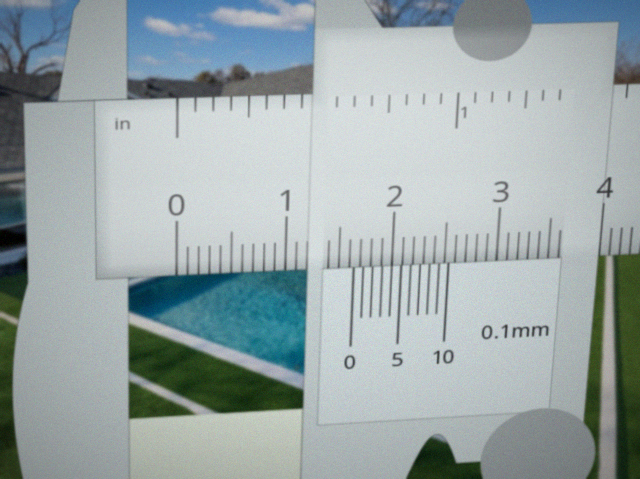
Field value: mm 16.4
